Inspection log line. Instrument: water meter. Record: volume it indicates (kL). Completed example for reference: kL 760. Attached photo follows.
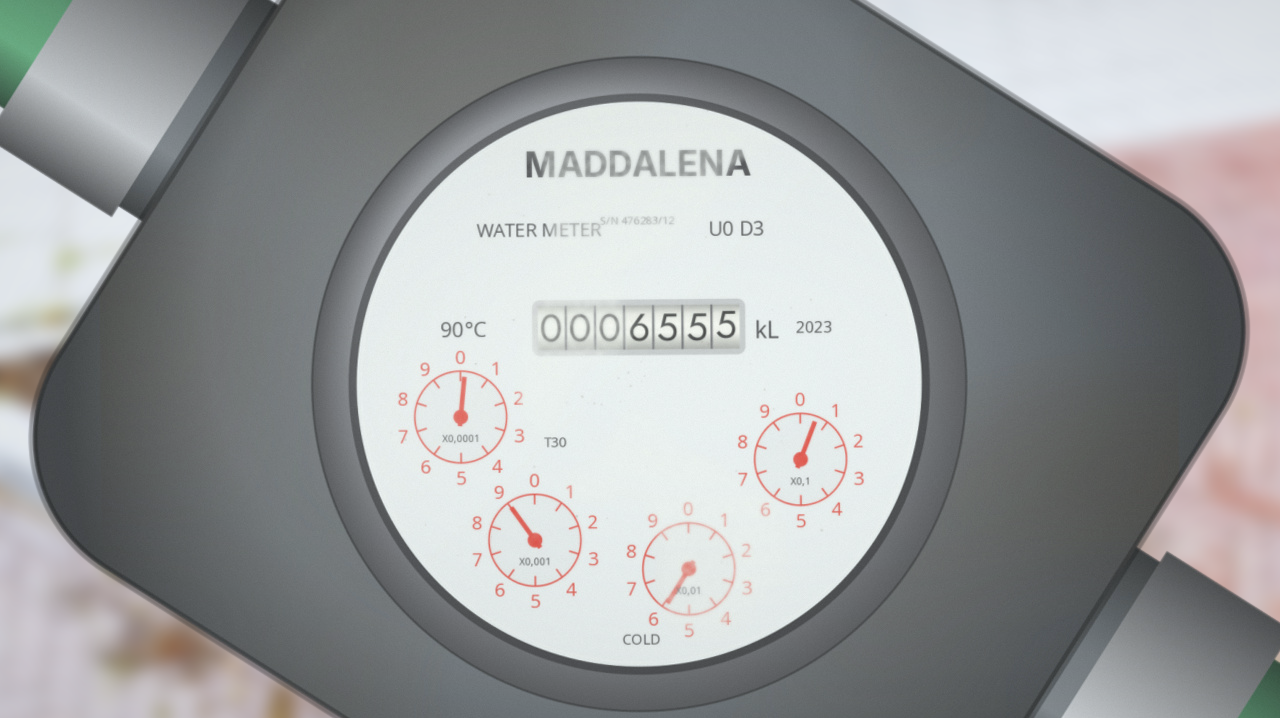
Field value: kL 6555.0590
